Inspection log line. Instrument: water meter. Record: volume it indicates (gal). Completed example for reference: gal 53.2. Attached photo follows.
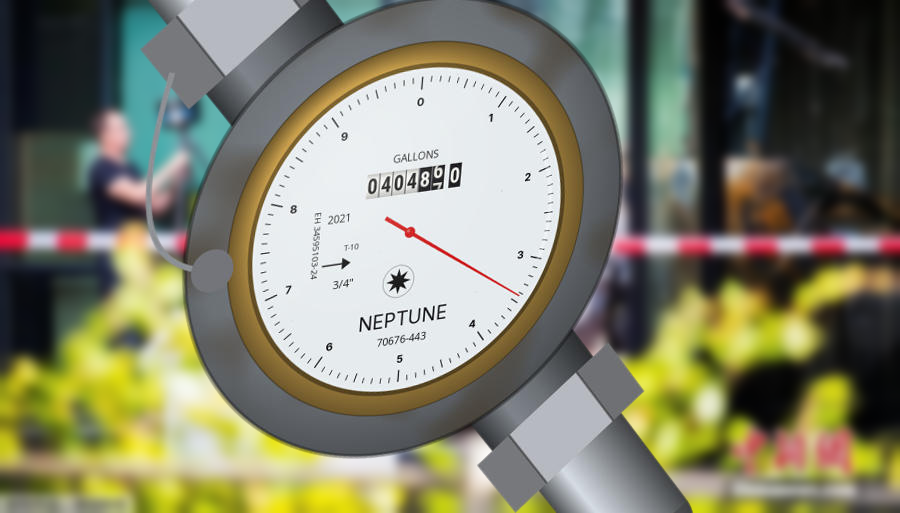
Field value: gal 404863.4
